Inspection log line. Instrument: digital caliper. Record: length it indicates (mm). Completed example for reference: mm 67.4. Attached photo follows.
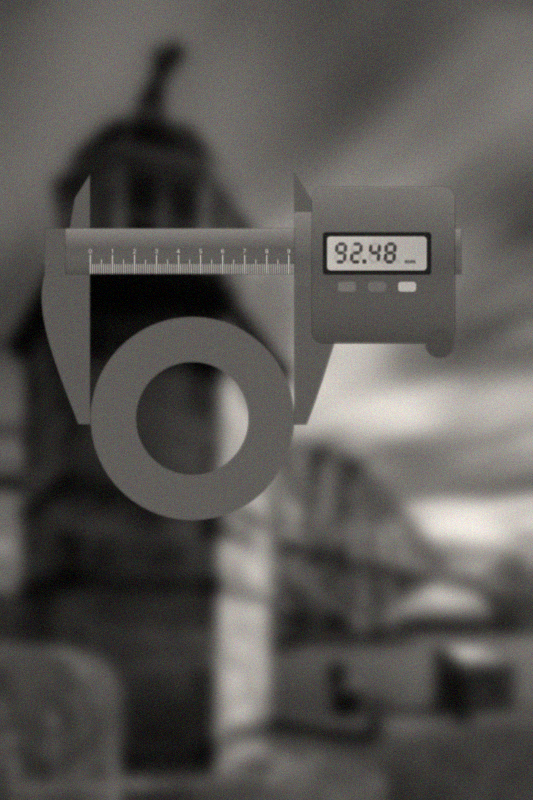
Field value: mm 92.48
